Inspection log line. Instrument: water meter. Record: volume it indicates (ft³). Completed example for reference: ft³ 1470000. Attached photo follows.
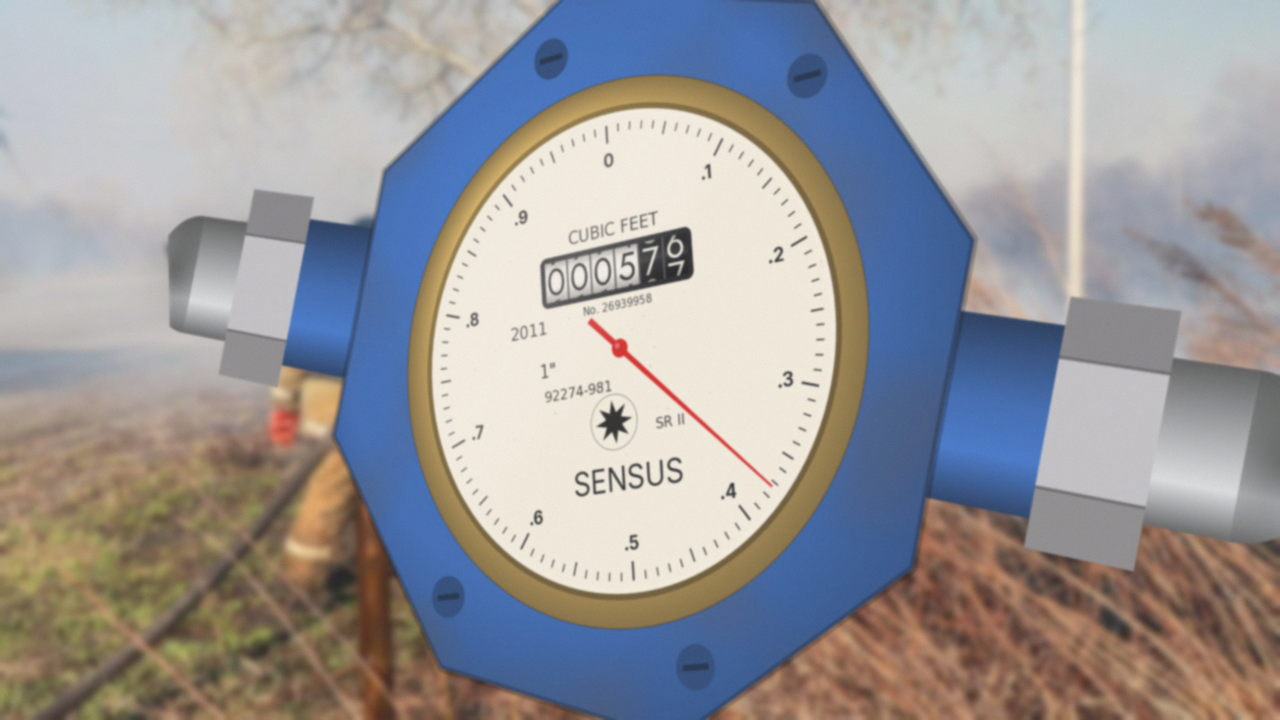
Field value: ft³ 576.37
